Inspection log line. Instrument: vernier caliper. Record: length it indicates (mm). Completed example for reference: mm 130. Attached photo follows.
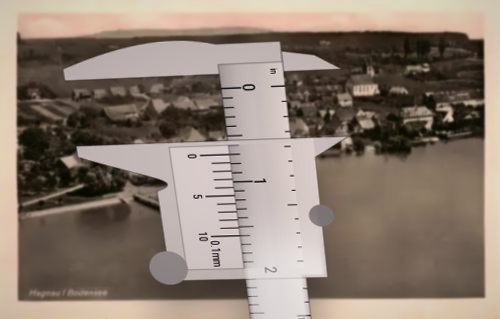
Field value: mm 7.0
